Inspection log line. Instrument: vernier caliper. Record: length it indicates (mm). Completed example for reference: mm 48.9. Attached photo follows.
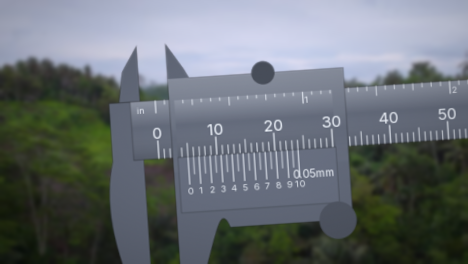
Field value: mm 5.0
